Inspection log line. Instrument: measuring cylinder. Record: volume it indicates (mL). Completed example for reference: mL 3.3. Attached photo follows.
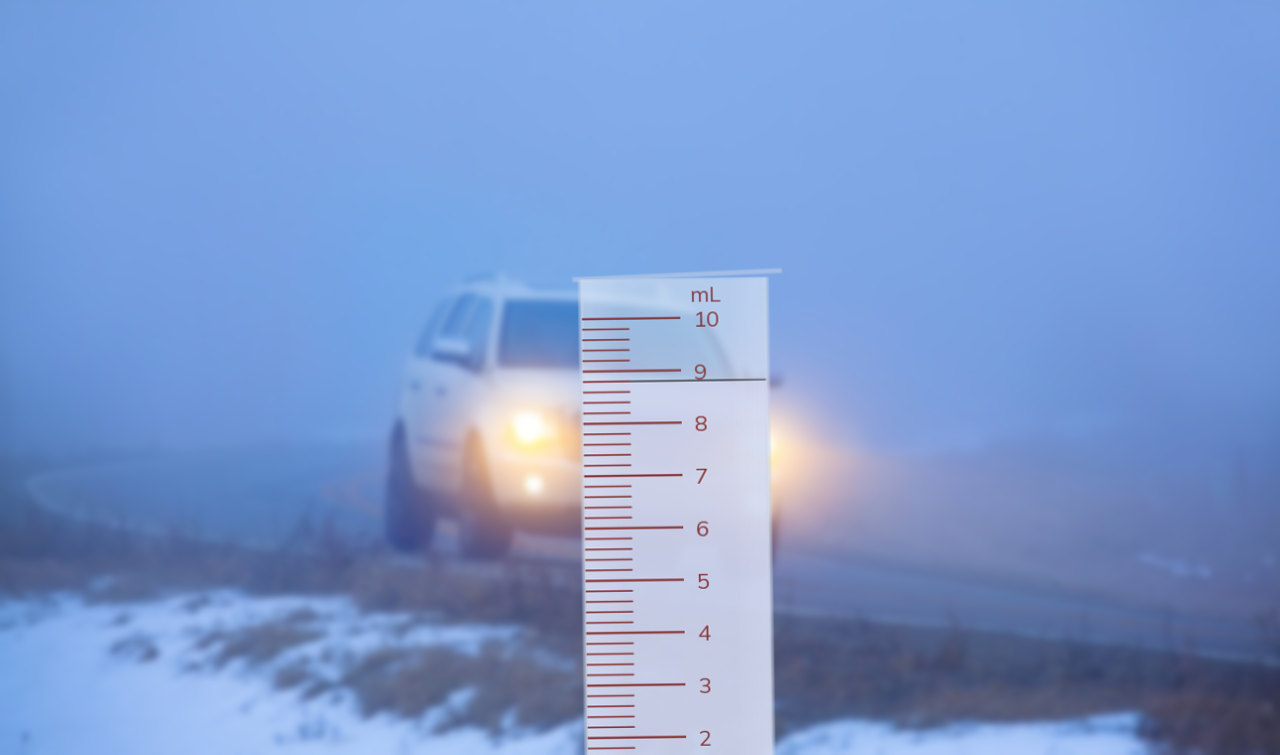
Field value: mL 8.8
